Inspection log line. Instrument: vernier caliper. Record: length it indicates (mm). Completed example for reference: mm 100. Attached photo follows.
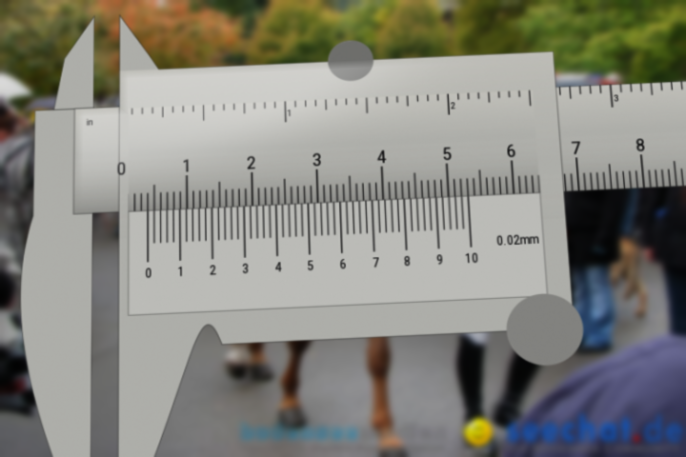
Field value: mm 4.0
